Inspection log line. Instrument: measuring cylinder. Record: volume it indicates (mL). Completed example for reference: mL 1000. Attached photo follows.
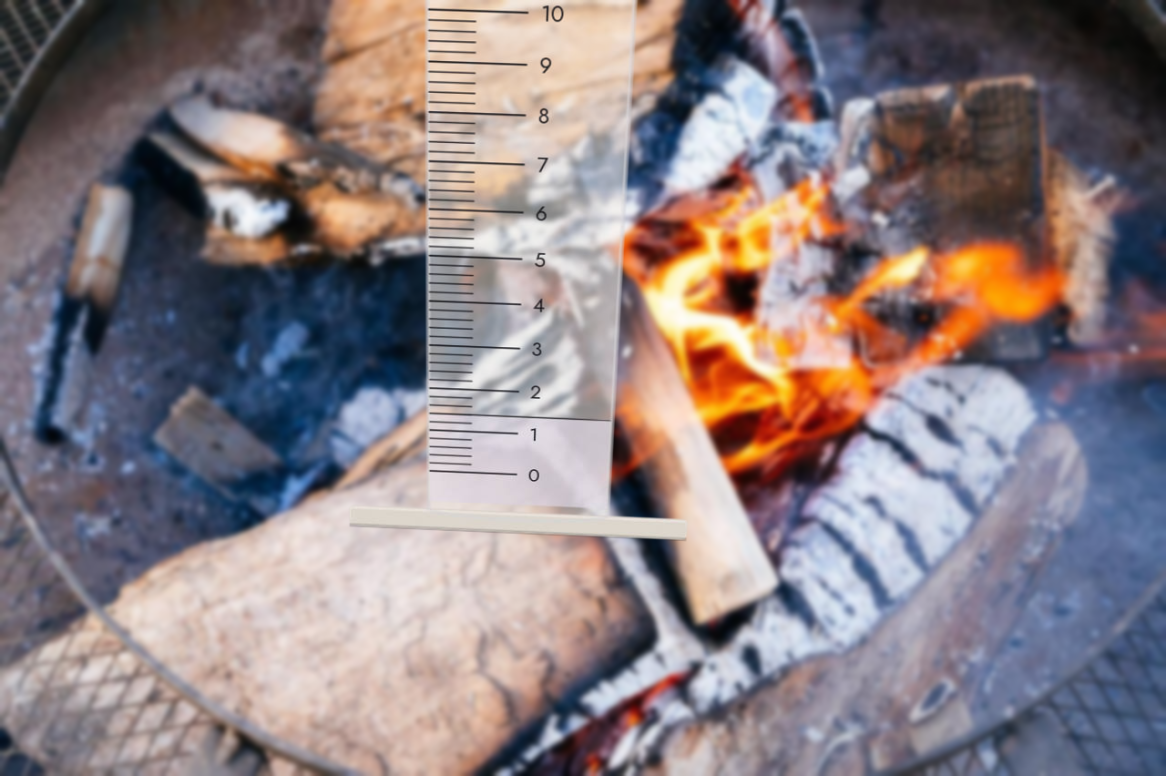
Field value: mL 1.4
